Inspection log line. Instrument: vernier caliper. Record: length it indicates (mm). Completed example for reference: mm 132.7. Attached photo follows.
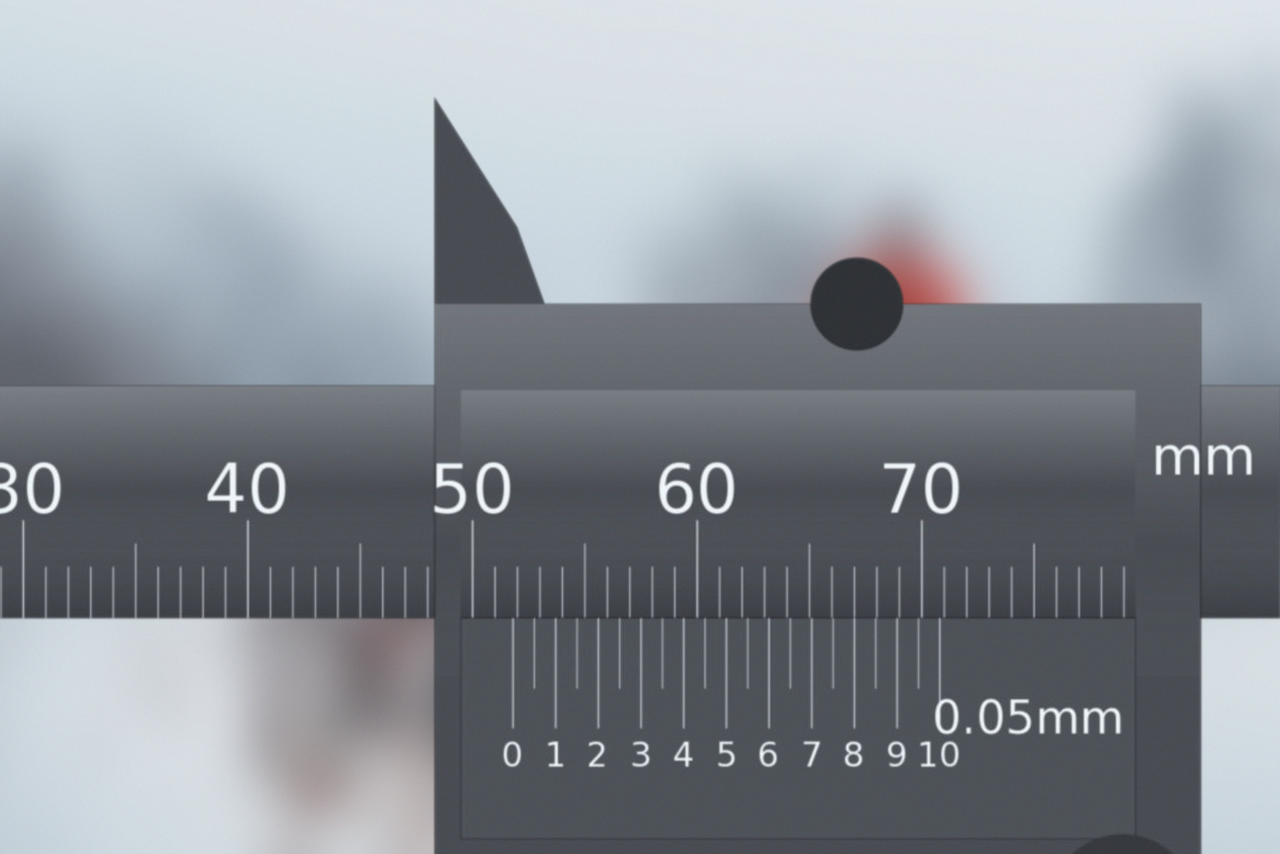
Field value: mm 51.8
